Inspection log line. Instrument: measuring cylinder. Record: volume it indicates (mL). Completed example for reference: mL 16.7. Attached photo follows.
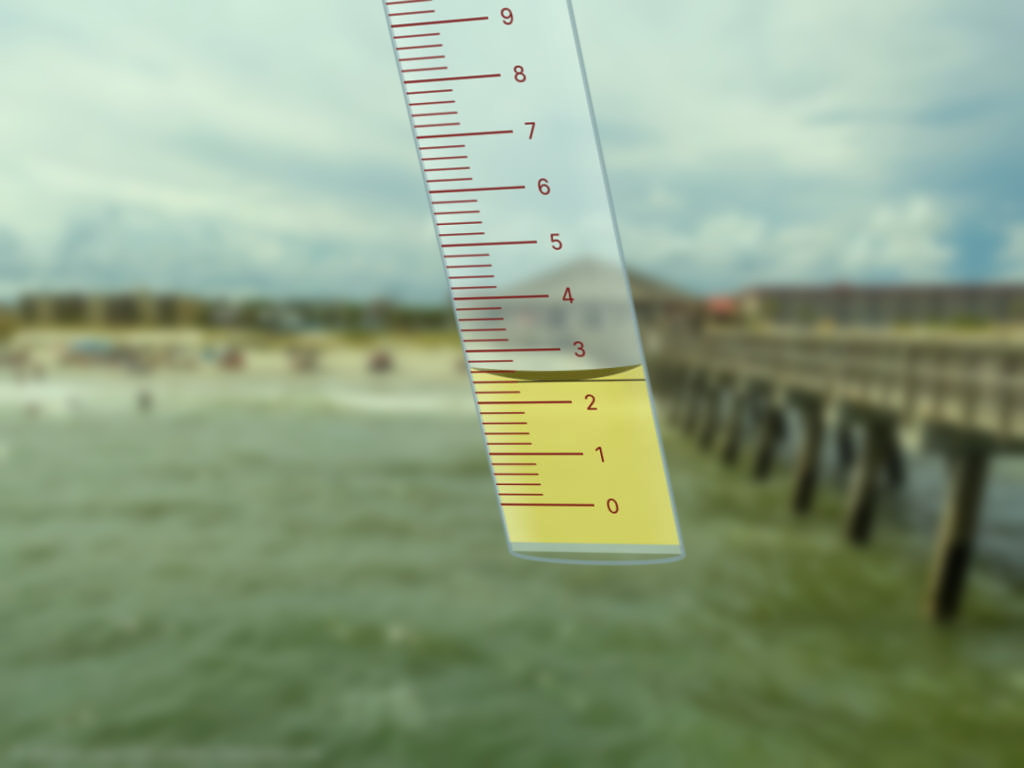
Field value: mL 2.4
